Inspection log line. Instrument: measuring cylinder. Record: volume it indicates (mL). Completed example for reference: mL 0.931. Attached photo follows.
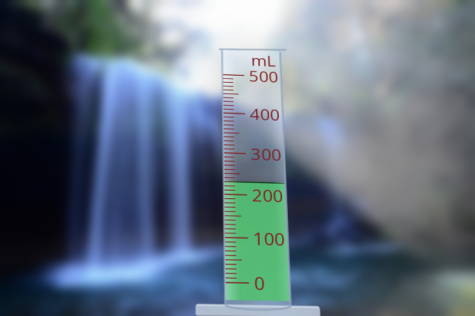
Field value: mL 230
